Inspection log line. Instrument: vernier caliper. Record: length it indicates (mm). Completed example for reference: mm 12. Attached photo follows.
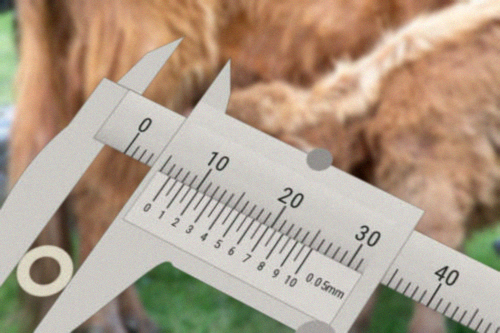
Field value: mm 6.4
